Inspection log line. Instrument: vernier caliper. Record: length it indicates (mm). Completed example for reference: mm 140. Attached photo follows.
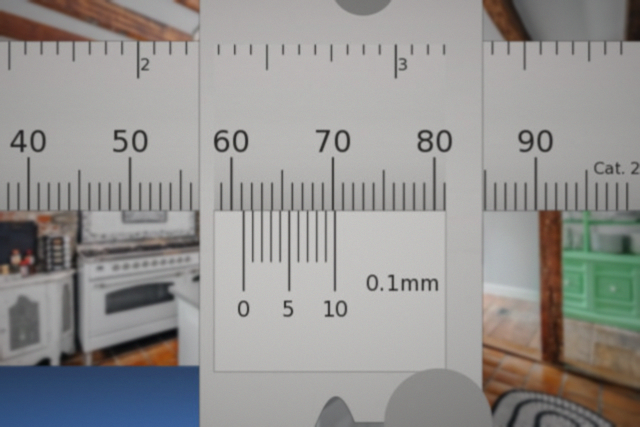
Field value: mm 61.2
